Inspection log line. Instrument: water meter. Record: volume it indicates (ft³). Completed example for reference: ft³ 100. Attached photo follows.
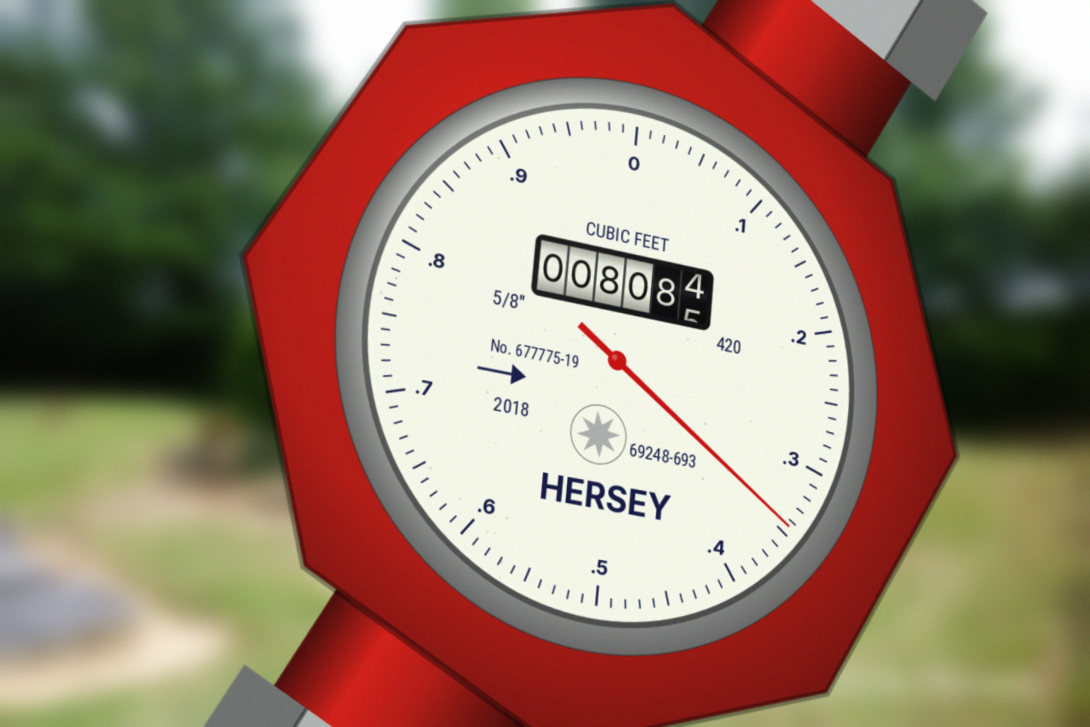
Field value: ft³ 8084.34
